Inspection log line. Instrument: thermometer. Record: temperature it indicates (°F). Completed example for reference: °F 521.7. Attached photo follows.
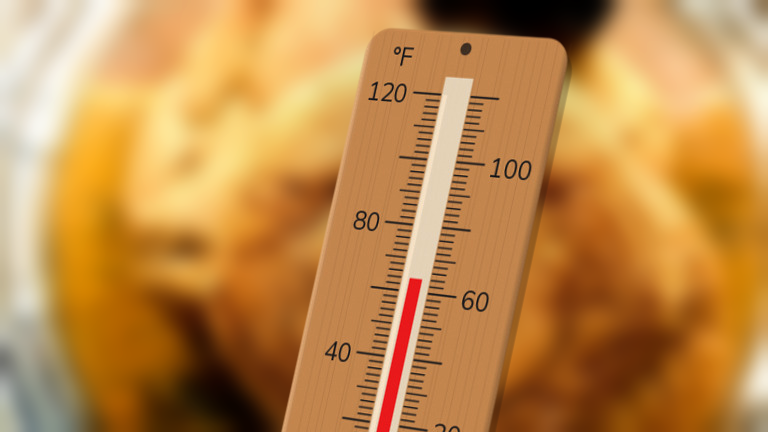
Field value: °F 64
